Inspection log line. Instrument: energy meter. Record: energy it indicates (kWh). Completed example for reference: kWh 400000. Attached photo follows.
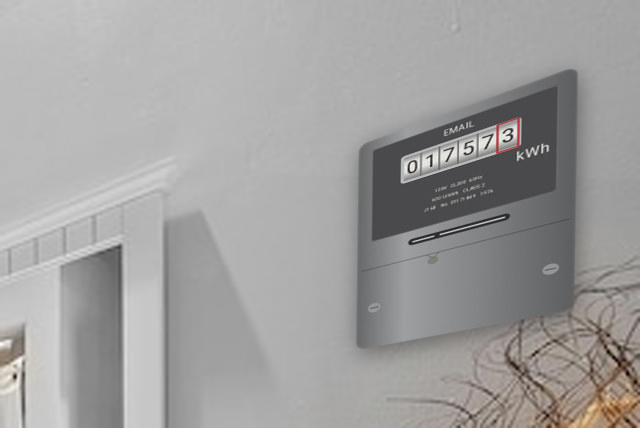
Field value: kWh 1757.3
